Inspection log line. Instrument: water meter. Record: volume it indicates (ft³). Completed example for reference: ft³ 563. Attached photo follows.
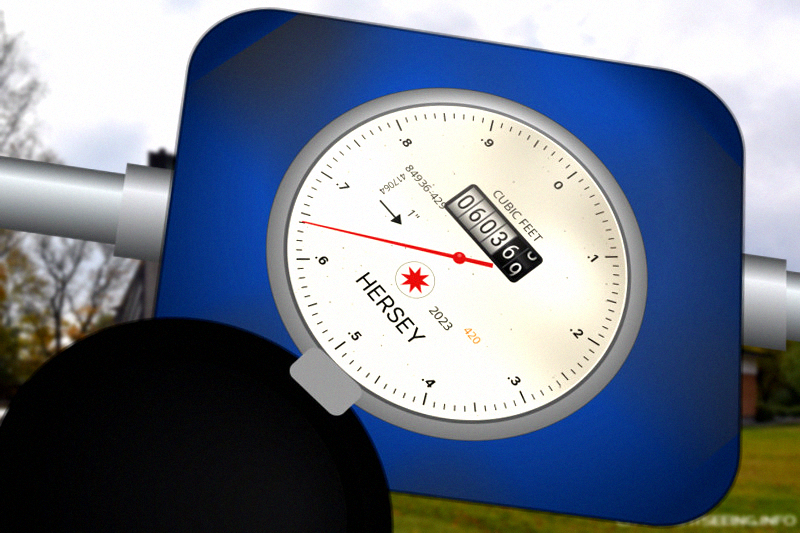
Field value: ft³ 60368.64
